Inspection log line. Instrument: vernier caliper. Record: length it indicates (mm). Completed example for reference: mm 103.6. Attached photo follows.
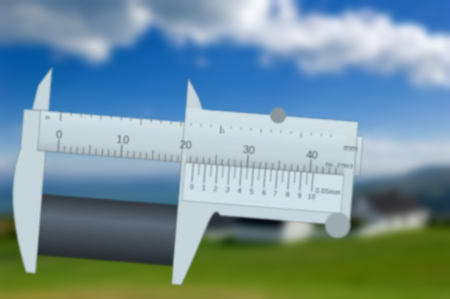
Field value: mm 21.5
